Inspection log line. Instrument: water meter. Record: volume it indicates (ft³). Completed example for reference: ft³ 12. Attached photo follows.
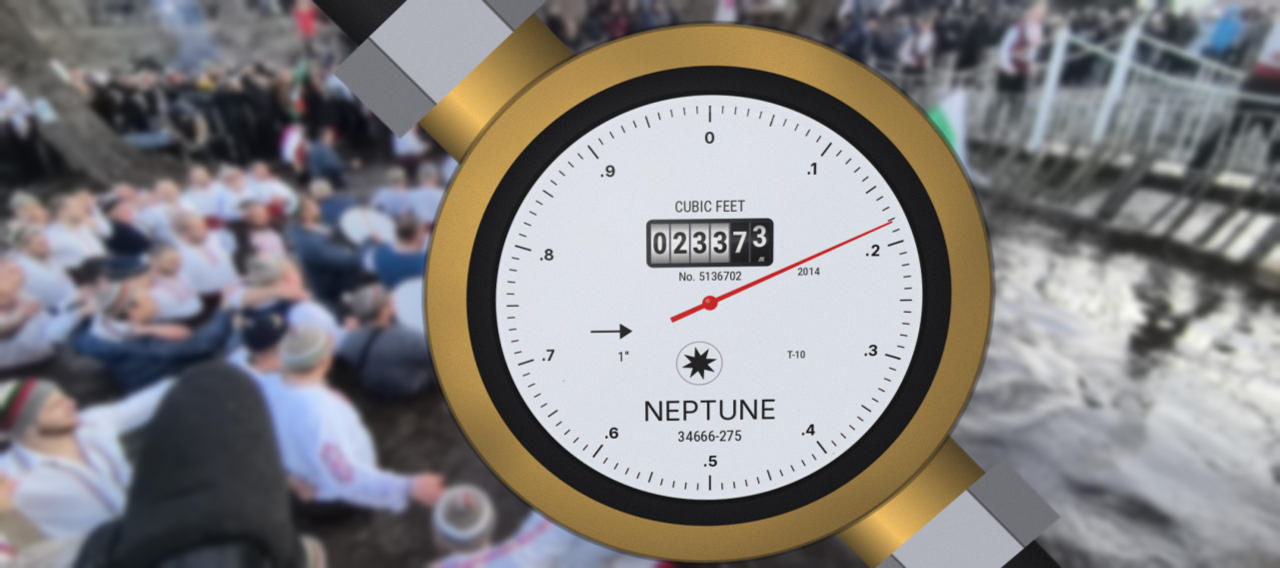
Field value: ft³ 23373.18
